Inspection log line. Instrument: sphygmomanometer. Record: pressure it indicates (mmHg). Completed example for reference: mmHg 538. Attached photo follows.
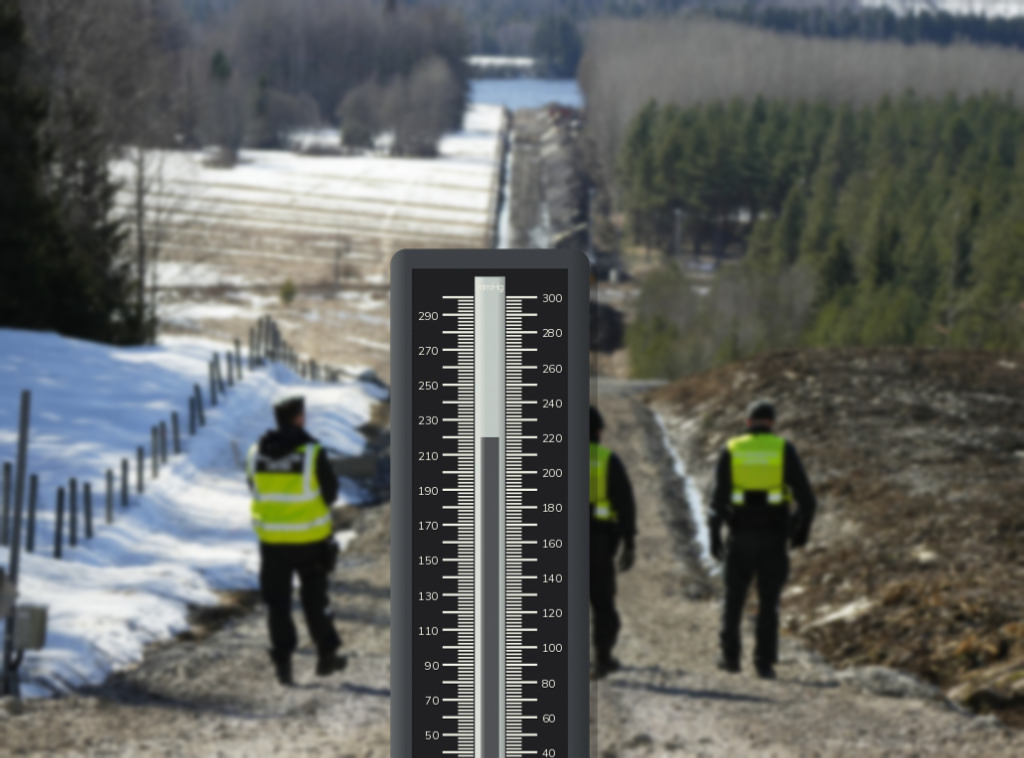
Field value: mmHg 220
